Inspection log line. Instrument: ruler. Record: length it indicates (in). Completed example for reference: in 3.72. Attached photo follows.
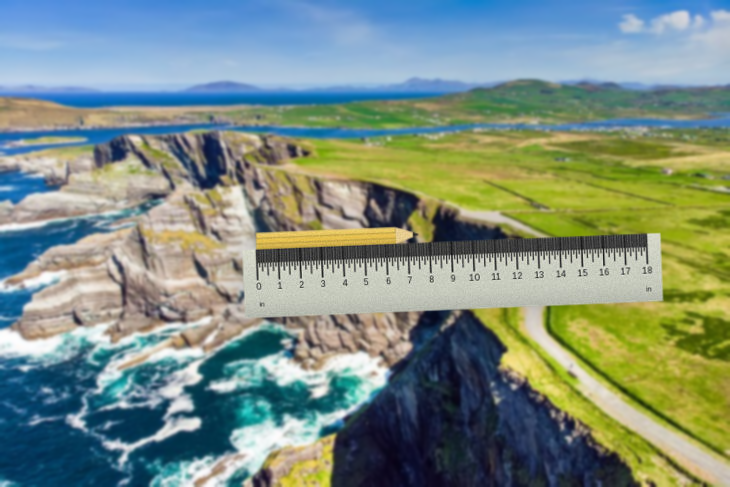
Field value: in 7.5
